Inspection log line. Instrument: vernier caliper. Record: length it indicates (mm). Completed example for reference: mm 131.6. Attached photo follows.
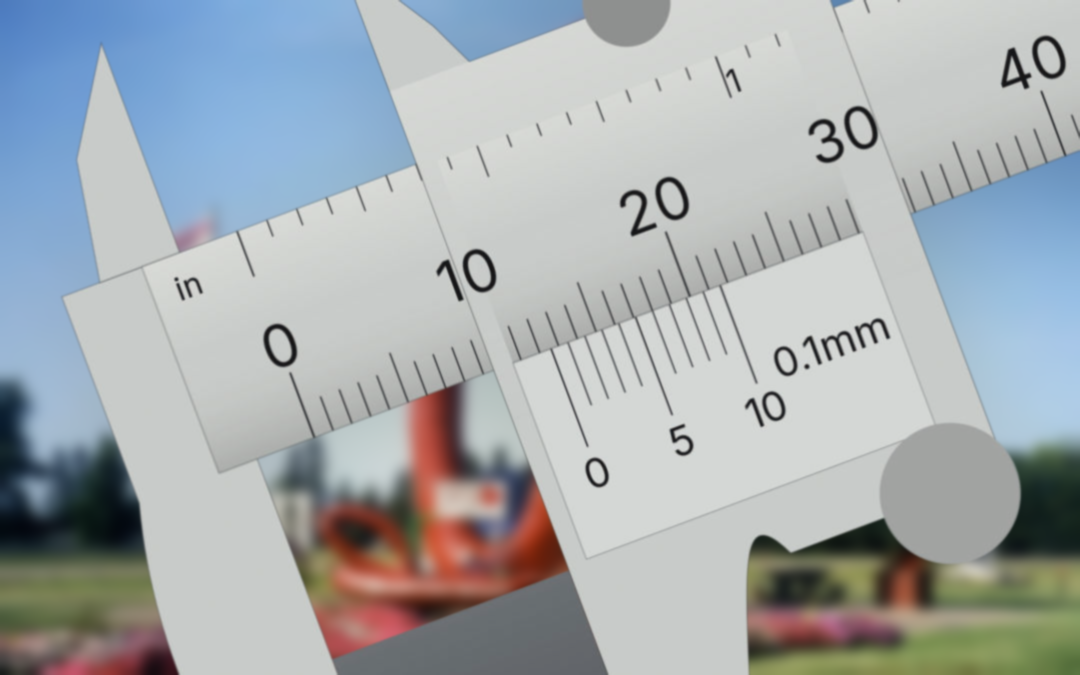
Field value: mm 12.6
